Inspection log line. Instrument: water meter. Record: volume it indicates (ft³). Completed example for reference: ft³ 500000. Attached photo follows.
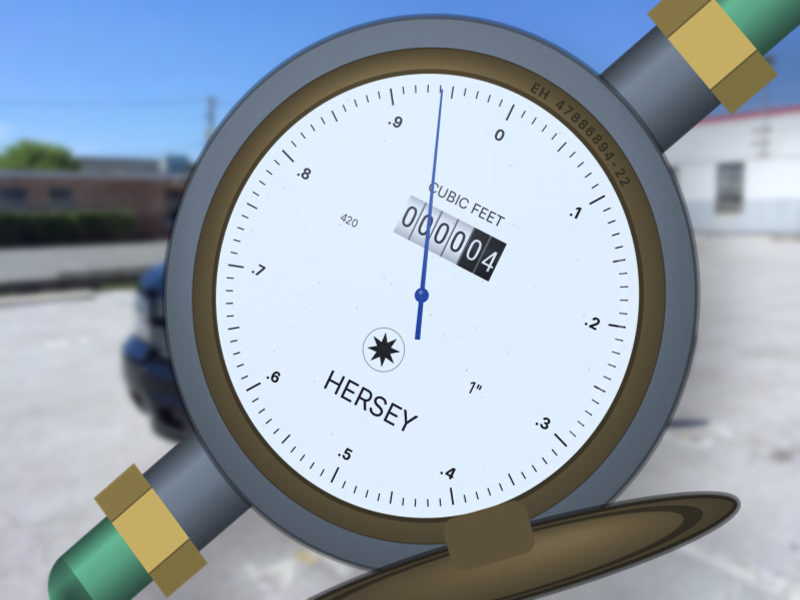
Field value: ft³ 3.94
